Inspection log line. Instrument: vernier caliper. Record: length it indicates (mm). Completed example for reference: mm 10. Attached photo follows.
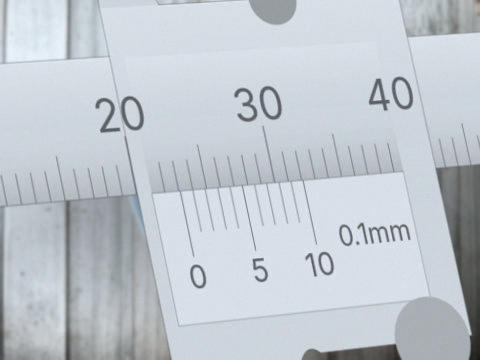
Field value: mm 23.1
